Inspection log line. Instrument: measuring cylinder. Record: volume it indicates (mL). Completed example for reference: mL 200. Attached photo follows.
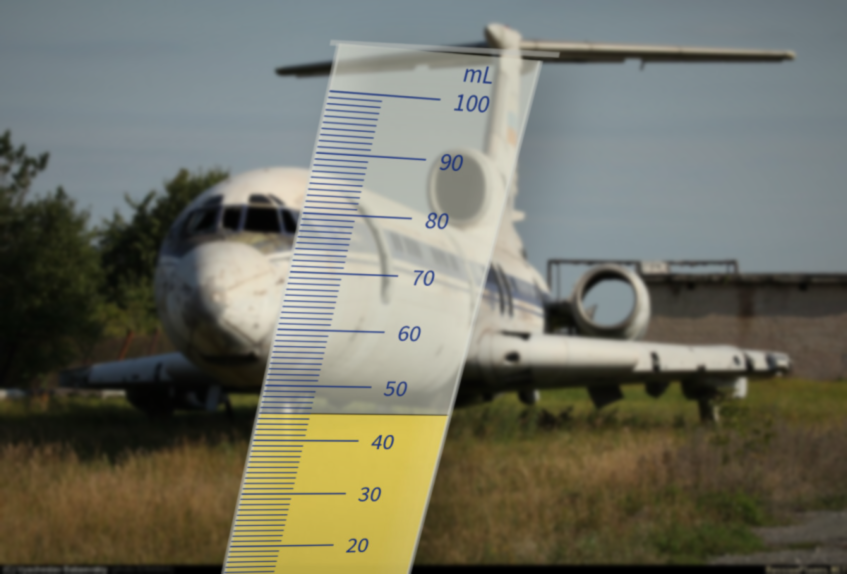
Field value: mL 45
